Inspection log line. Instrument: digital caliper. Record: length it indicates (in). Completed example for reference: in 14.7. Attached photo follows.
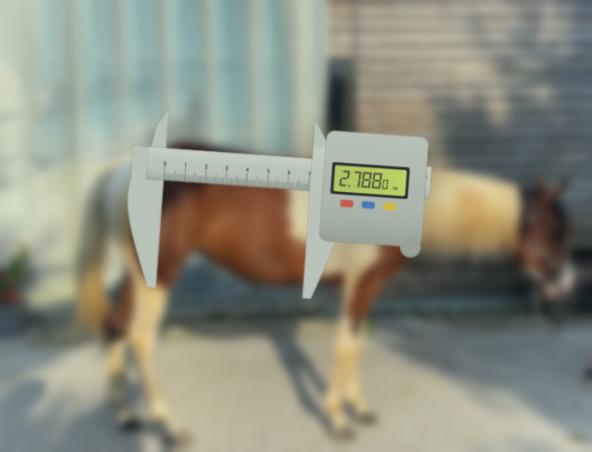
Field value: in 2.7880
